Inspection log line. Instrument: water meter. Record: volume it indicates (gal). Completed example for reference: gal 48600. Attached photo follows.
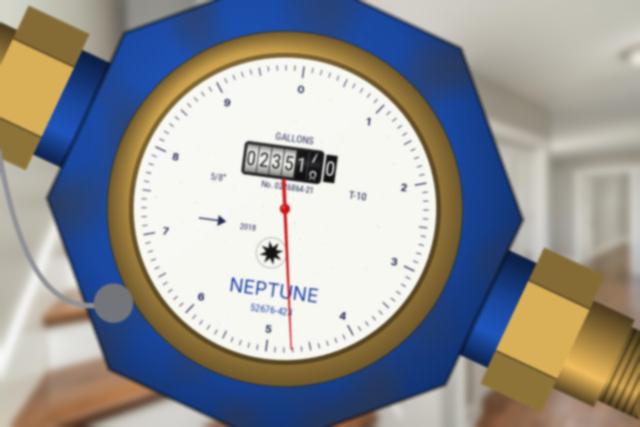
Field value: gal 235174.7
